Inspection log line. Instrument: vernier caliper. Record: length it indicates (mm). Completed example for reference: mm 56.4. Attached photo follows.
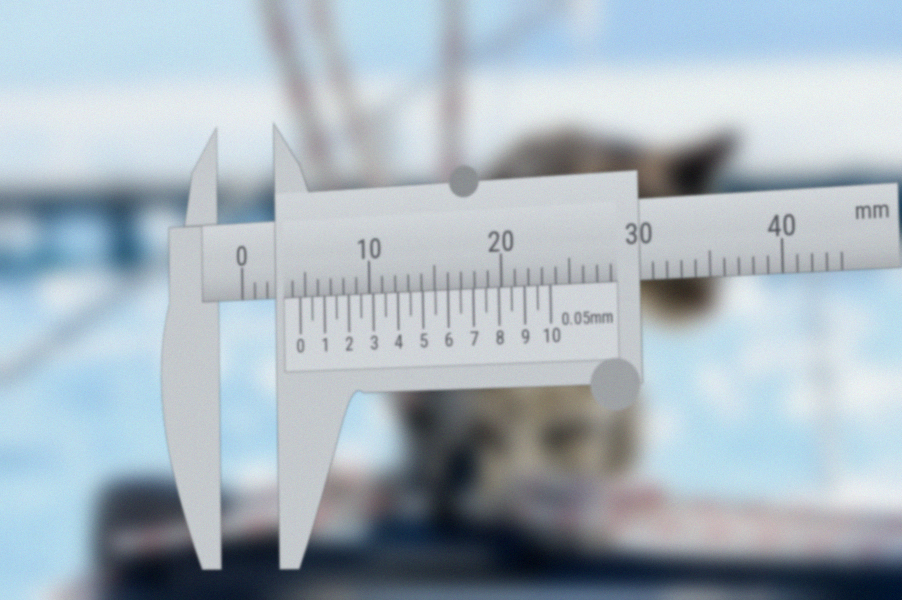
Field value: mm 4.6
